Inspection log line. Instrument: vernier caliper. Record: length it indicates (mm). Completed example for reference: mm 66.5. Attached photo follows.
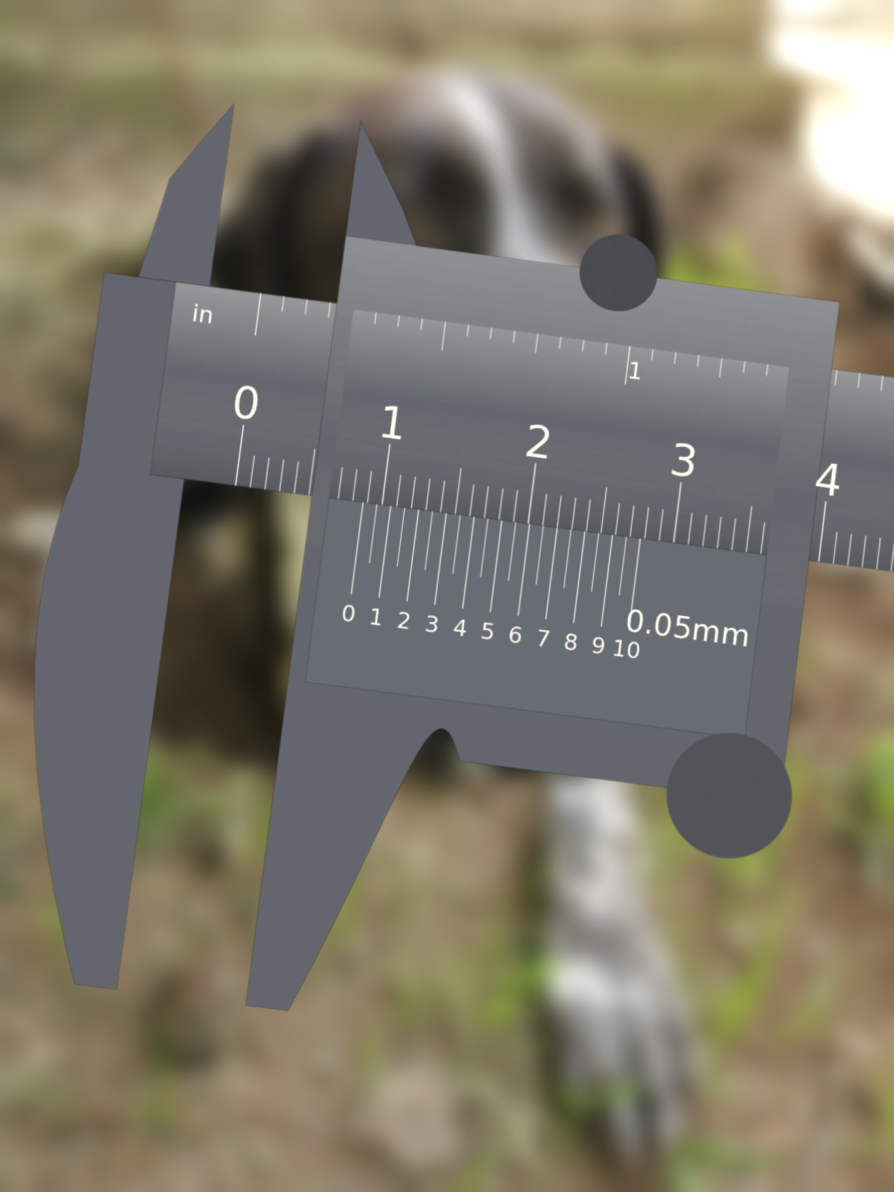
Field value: mm 8.7
